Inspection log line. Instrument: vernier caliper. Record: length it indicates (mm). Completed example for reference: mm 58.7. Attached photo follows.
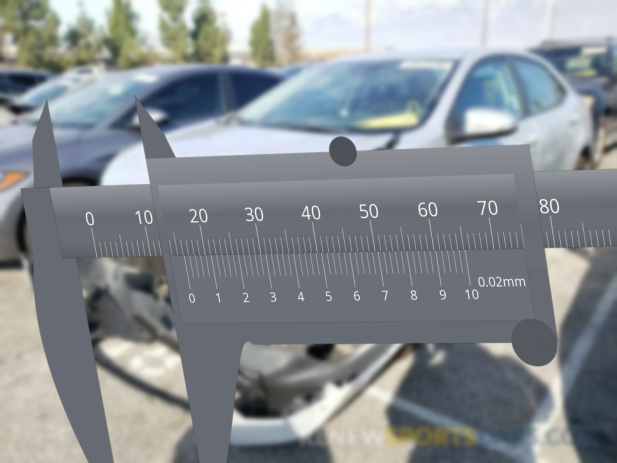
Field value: mm 16.2
